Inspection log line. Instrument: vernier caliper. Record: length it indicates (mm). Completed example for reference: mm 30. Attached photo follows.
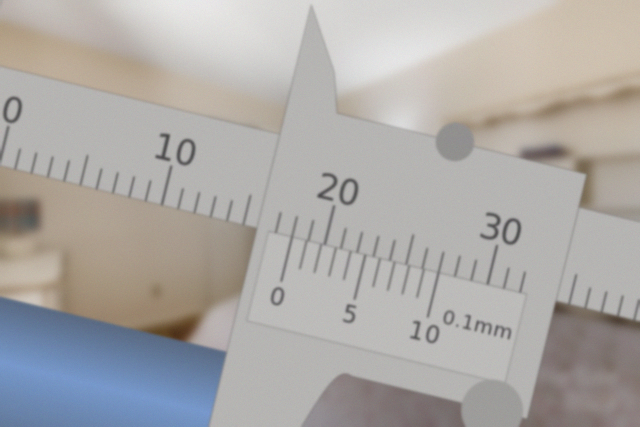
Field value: mm 18.0
